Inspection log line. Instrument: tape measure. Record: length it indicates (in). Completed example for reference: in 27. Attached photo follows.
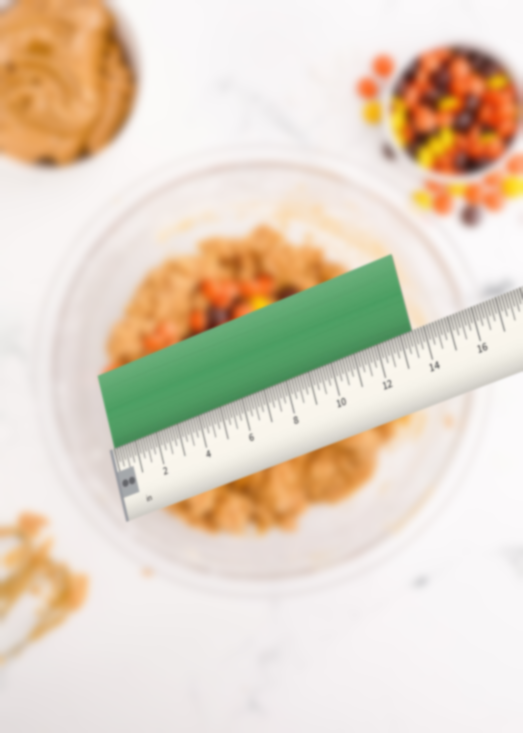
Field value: in 13.5
